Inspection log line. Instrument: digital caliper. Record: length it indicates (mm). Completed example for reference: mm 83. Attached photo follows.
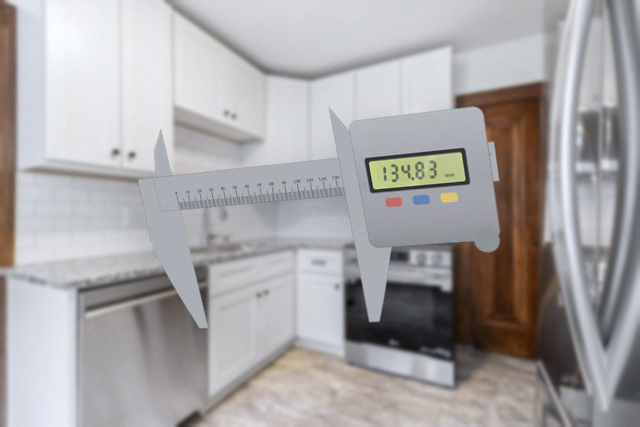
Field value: mm 134.83
